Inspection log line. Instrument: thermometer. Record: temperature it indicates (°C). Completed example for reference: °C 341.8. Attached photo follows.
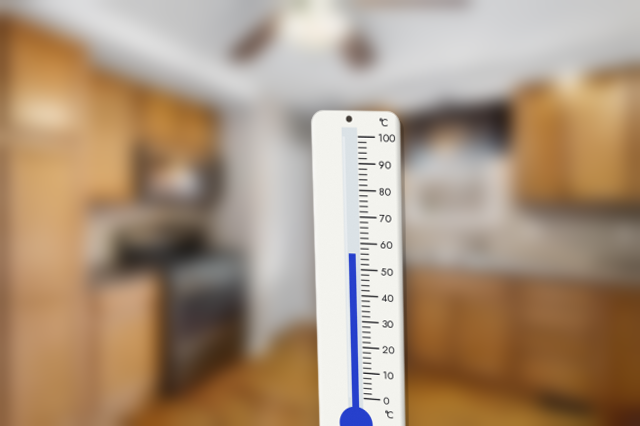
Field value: °C 56
